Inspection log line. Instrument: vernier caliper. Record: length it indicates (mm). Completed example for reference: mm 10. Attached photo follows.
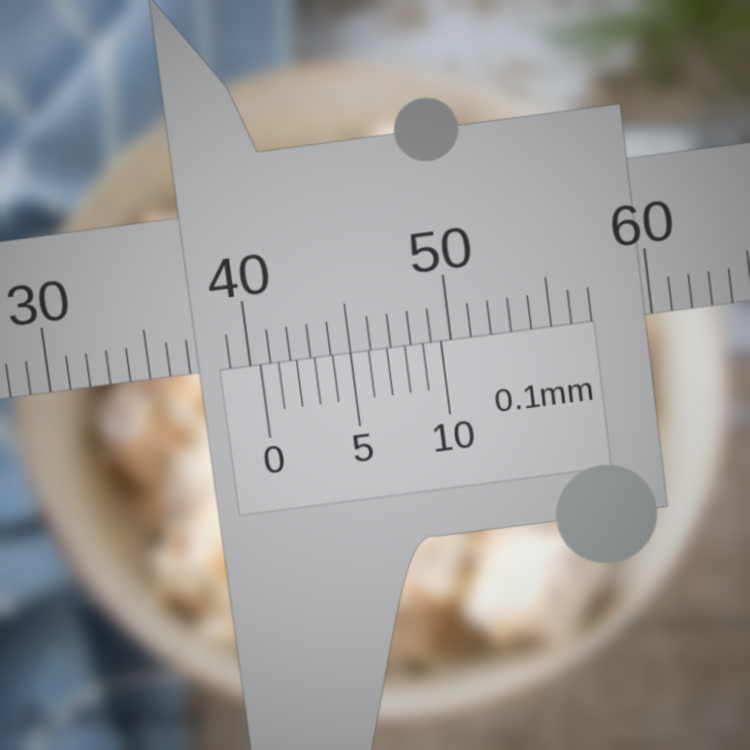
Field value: mm 40.5
